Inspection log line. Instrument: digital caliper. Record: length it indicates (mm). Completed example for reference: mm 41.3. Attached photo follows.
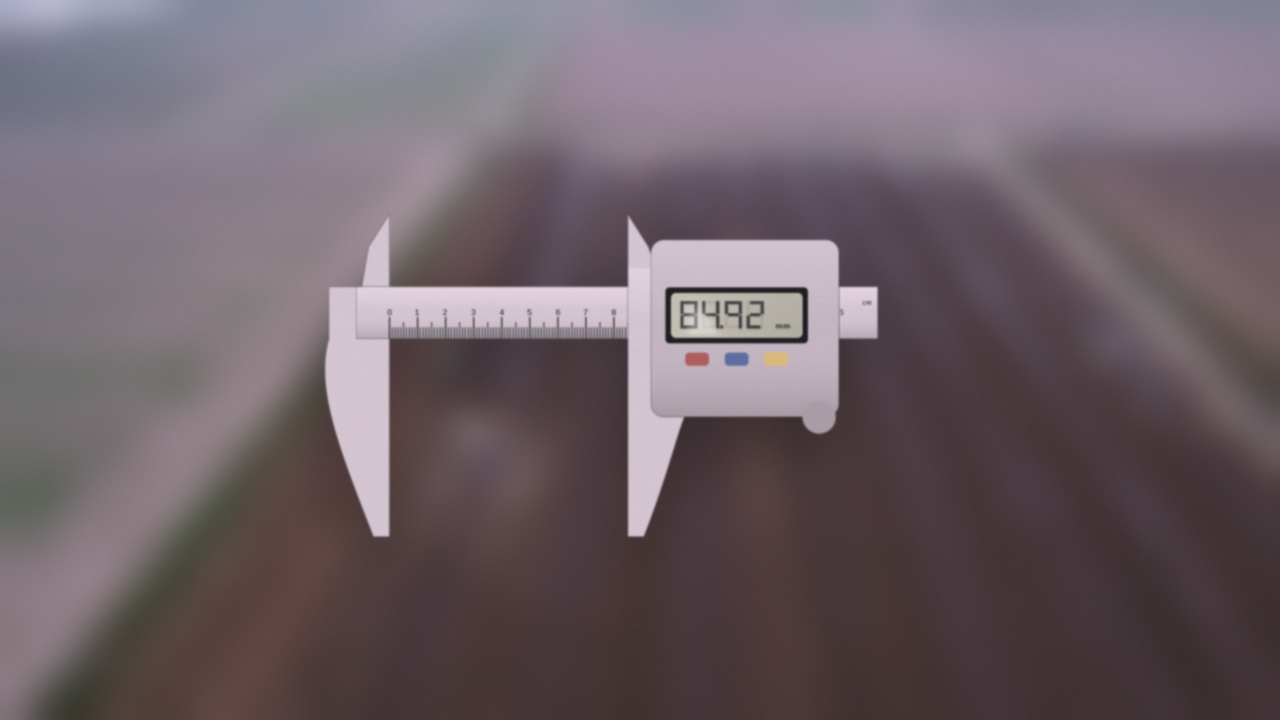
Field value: mm 84.92
